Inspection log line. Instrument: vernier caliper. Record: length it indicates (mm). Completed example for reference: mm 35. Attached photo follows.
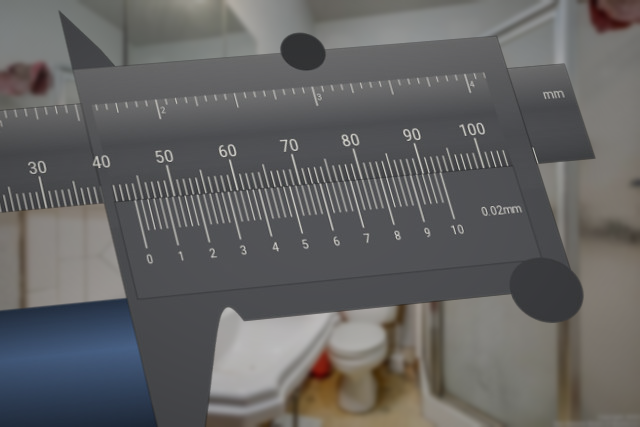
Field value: mm 43.8
